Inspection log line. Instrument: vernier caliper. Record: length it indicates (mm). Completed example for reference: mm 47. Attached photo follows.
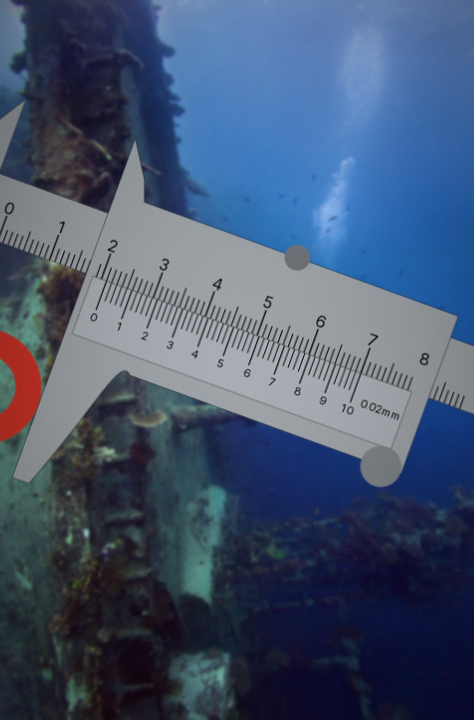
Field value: mm 21.0
